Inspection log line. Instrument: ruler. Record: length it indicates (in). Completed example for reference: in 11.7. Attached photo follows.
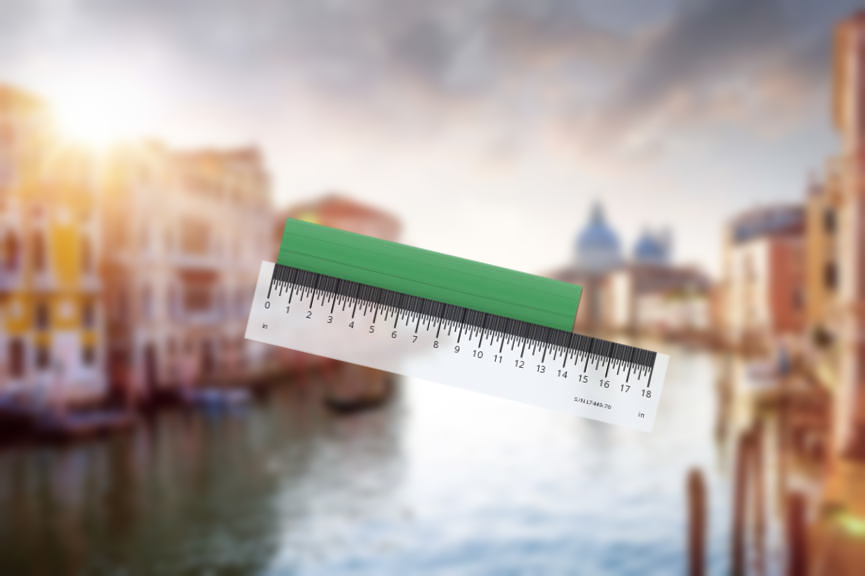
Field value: in 14
